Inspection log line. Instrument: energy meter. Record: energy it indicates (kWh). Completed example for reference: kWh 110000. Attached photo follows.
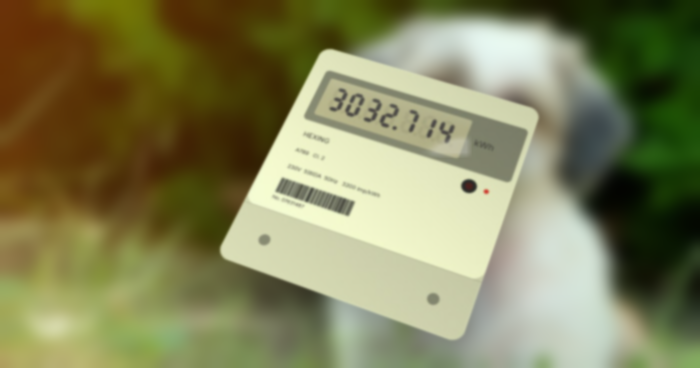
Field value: kWh 3032.714
